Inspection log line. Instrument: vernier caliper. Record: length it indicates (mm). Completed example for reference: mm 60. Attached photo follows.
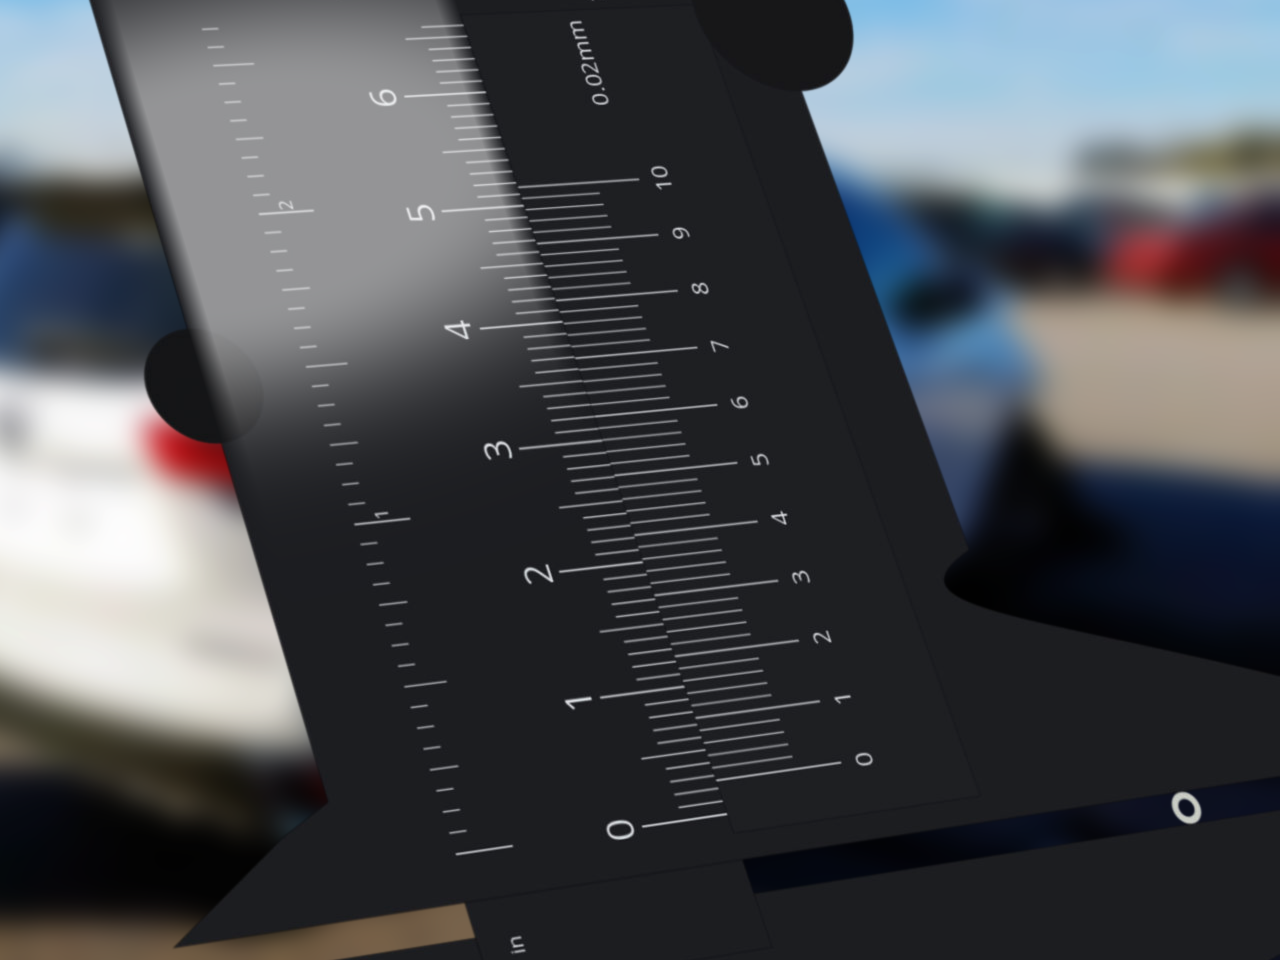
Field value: mm 2.6
